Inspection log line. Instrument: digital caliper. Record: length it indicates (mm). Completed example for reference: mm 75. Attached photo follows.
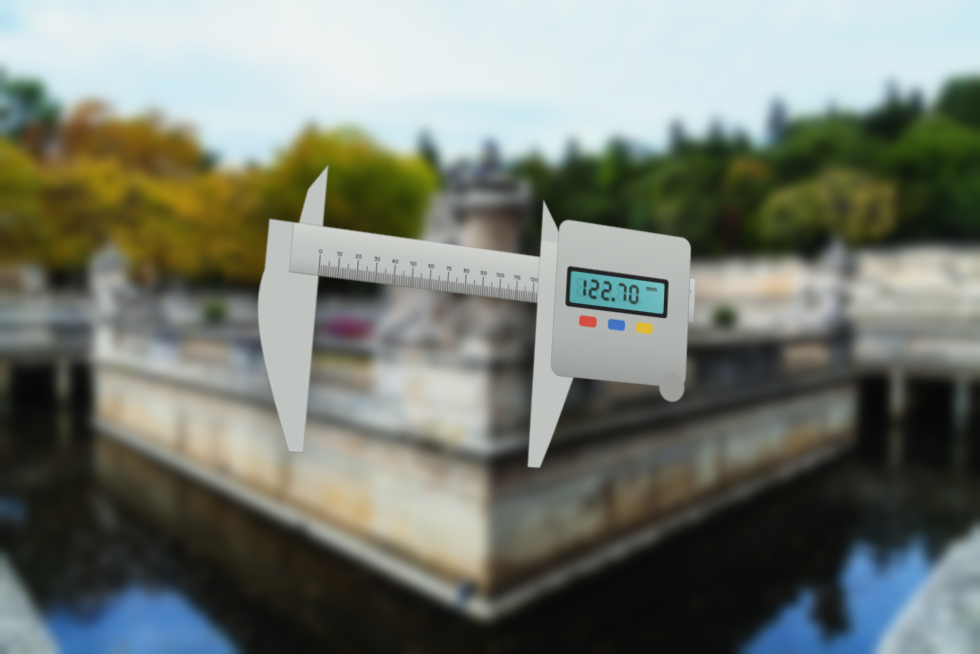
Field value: mm 122.70
